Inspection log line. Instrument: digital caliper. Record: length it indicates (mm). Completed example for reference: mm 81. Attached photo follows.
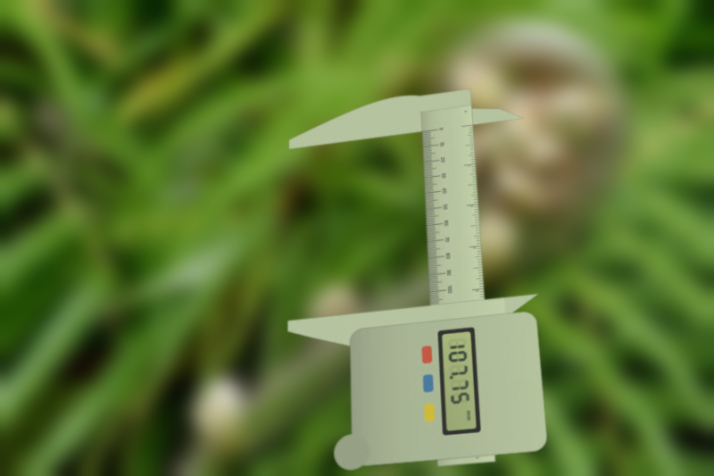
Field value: mm 107.75
